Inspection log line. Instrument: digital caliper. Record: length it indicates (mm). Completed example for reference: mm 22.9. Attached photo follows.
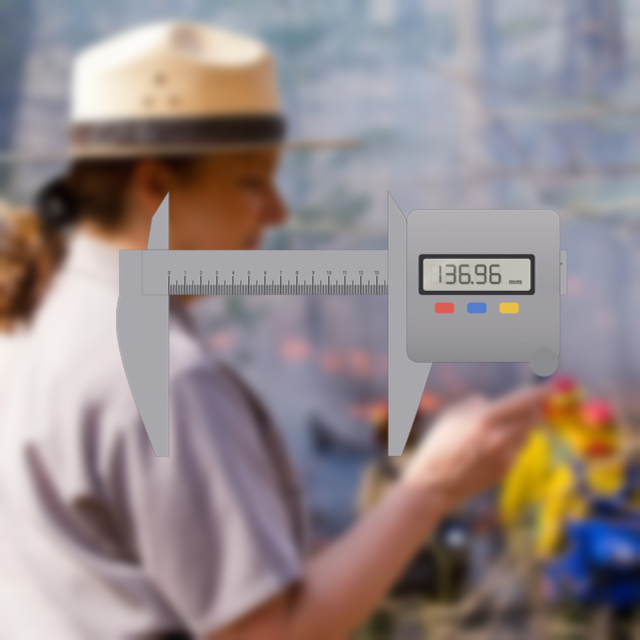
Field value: mm 136.96
